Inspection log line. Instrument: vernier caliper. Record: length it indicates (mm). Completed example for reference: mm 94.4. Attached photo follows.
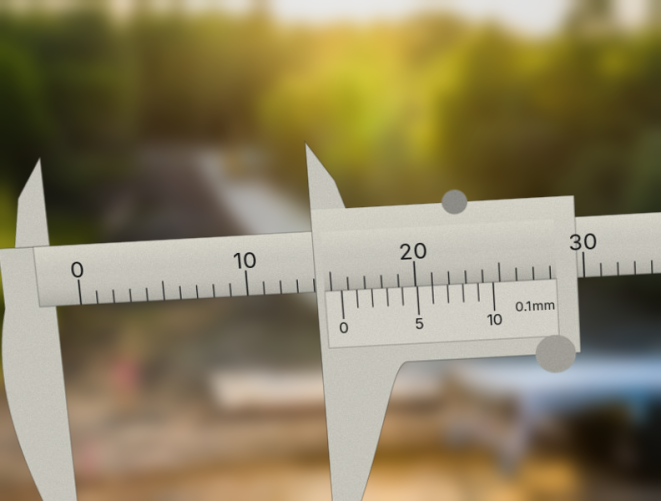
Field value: mm 15.6
